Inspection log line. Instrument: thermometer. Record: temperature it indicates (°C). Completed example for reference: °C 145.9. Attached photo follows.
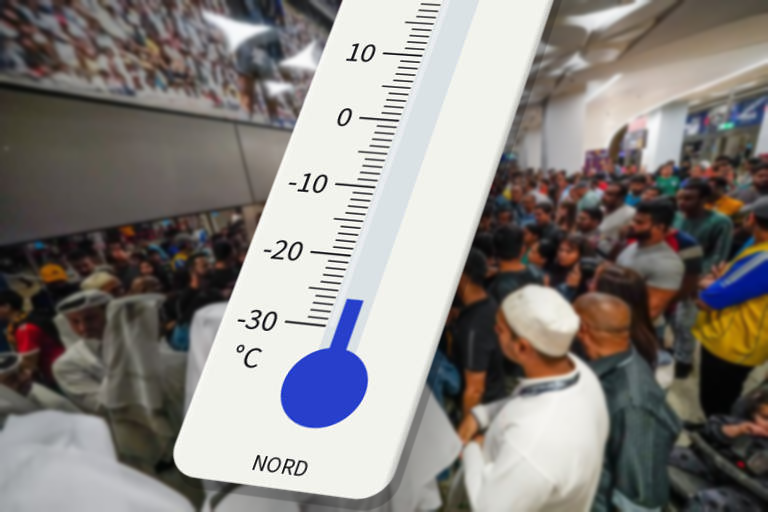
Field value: °C -26
